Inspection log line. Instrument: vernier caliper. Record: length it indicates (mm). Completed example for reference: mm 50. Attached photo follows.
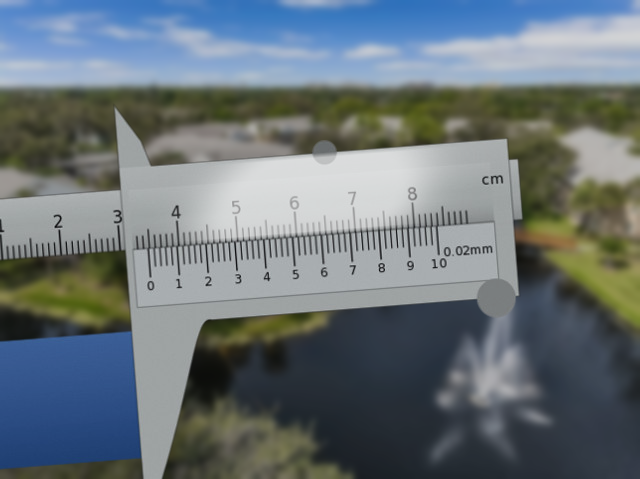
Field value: mm 34.8
